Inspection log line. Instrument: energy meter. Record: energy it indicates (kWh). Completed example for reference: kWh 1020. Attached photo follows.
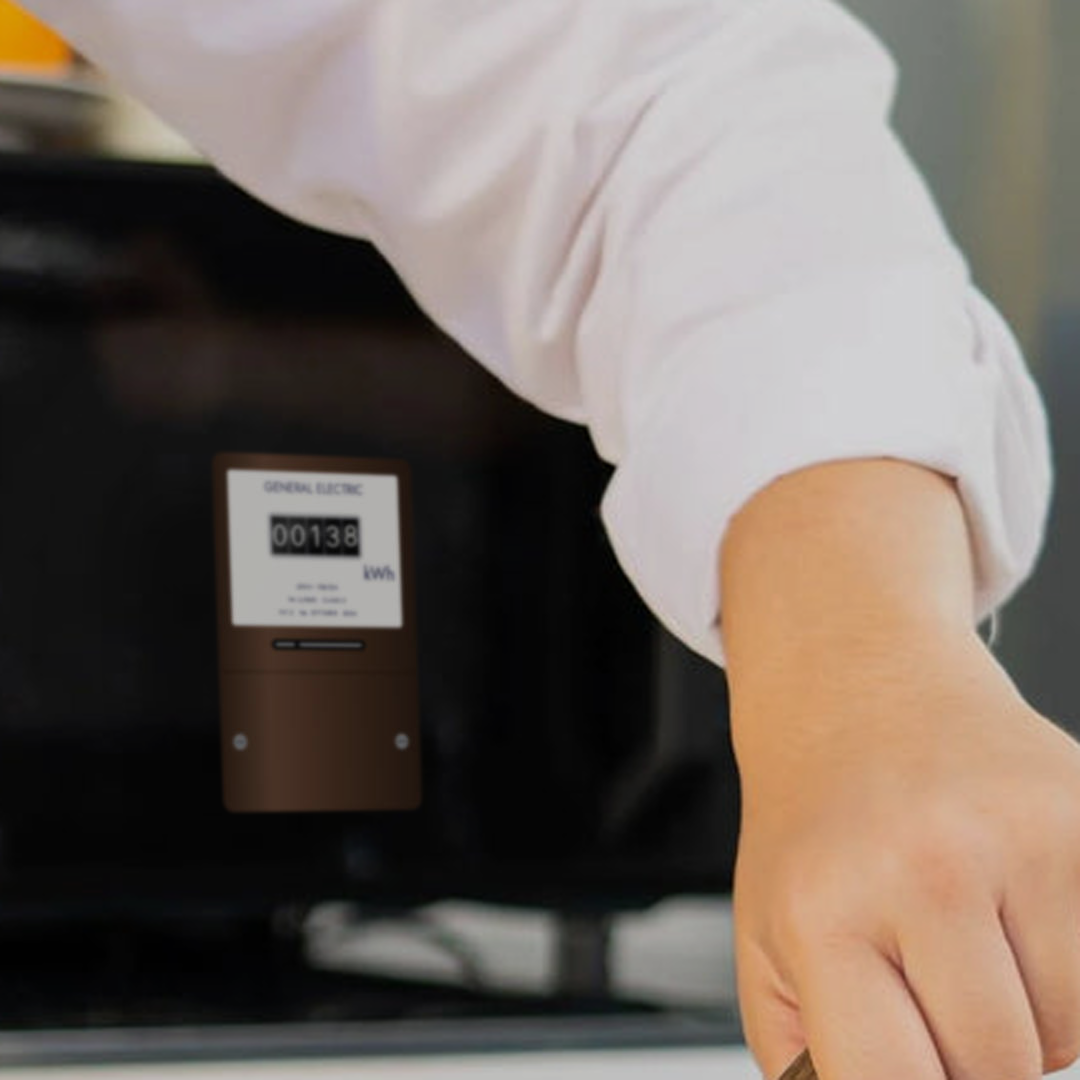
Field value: kWh 138
